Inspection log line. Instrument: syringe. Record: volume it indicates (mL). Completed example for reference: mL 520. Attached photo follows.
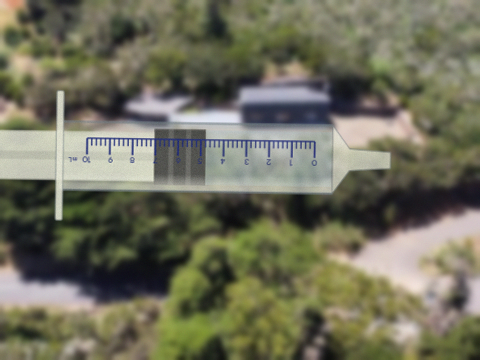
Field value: mL 4.8
